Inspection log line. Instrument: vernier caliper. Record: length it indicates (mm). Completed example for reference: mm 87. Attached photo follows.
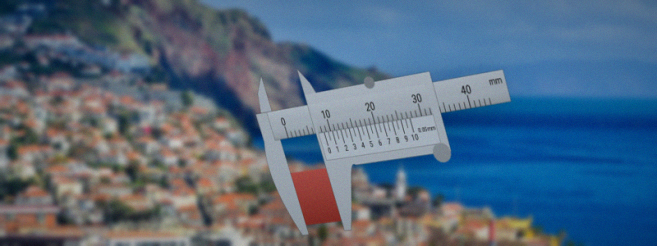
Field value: mm 8.5
